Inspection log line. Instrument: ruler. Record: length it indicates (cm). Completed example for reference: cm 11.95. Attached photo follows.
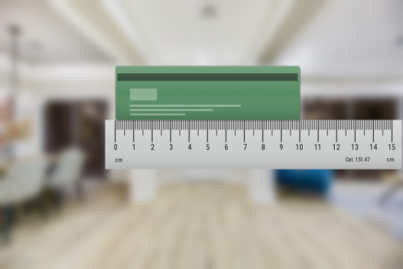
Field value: cm 10
